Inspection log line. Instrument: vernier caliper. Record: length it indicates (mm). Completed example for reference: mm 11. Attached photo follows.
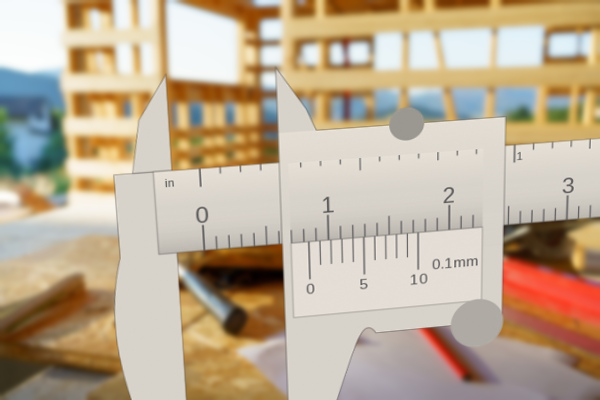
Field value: mm 8.4
